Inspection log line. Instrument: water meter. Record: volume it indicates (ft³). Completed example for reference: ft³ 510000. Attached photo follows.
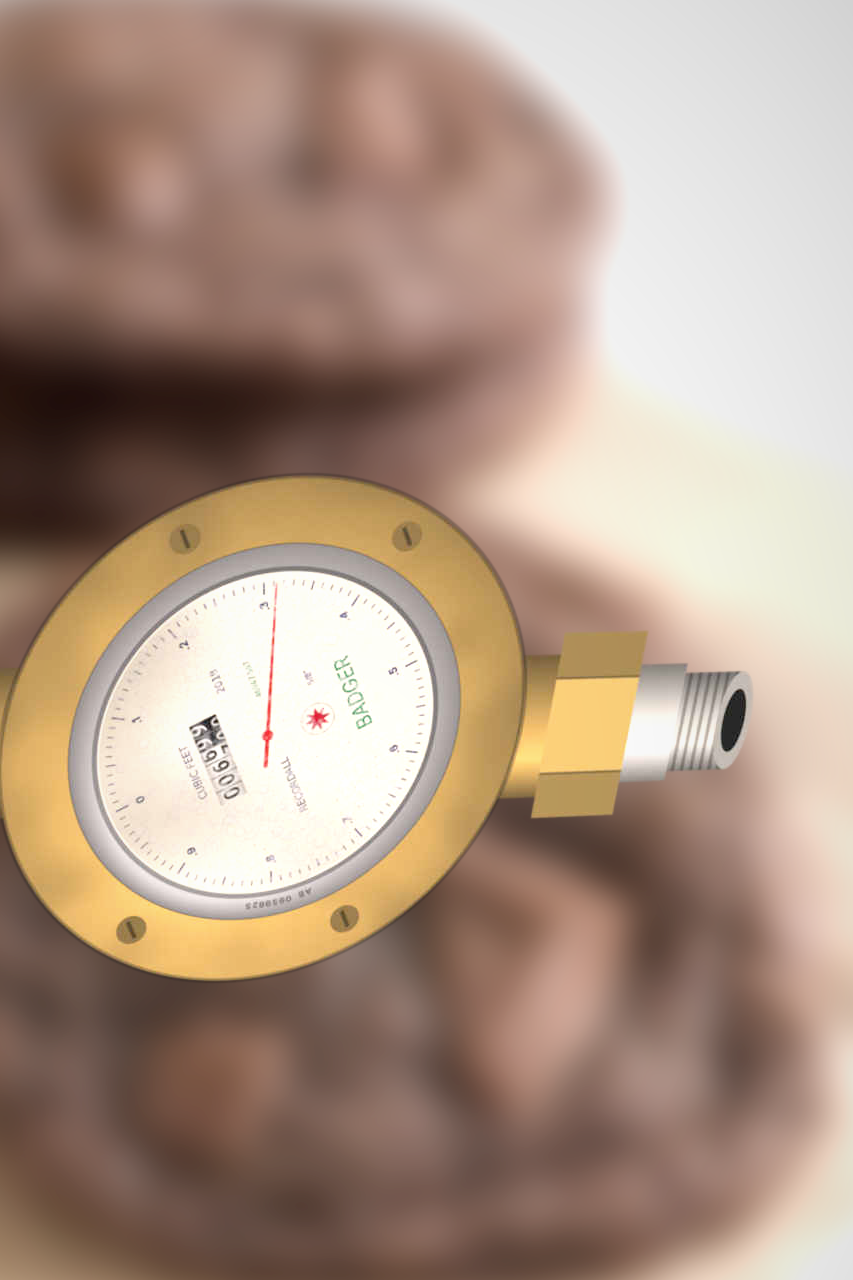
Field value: ft³ 6699.31
